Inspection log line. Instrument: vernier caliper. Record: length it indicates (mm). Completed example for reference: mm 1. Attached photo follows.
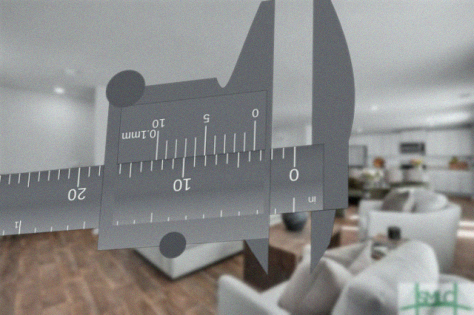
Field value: mm 3.6
